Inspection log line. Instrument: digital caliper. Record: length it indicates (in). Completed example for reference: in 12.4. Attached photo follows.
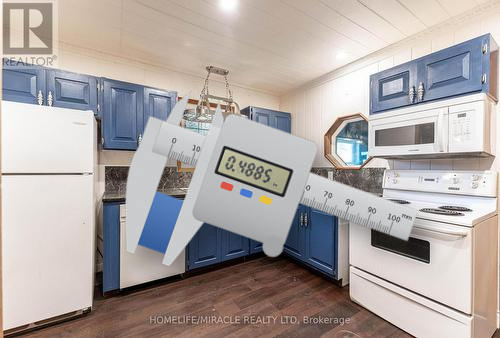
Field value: in 0.4885
